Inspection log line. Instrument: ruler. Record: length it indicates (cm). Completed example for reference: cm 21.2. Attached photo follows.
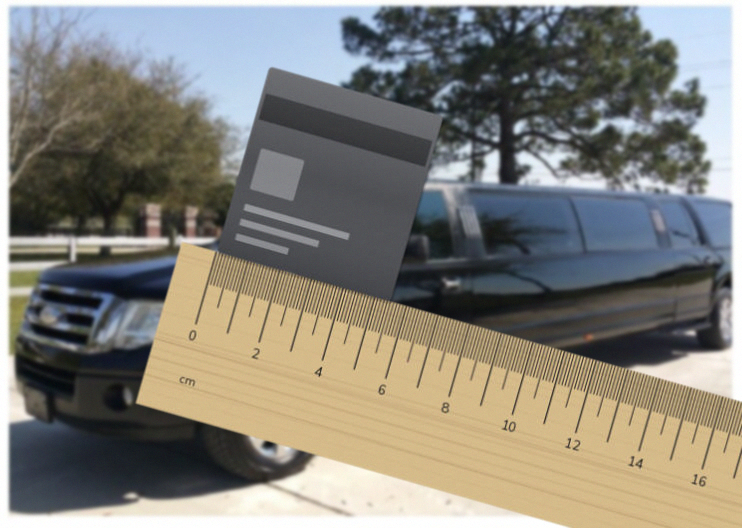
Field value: cm 5.5
